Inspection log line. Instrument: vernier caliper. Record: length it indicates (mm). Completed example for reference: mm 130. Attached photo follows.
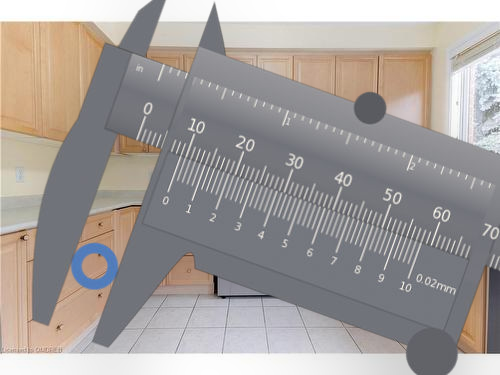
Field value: mm 9.0
